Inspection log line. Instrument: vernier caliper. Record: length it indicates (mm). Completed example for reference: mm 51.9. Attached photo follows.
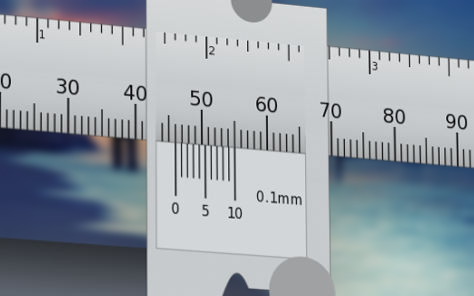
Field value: mm 46.0
